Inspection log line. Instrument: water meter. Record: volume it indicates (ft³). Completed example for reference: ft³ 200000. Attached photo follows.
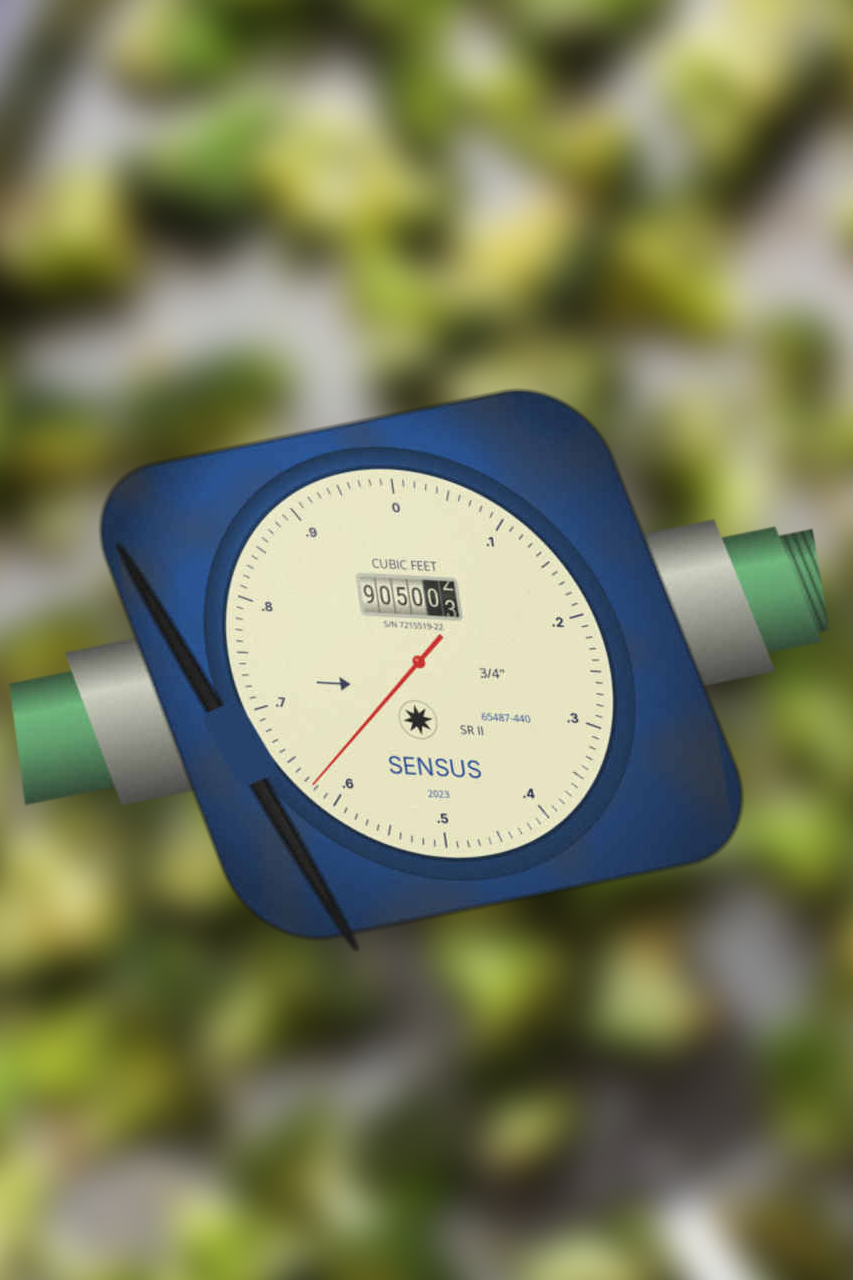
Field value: ft³ 905002.62
